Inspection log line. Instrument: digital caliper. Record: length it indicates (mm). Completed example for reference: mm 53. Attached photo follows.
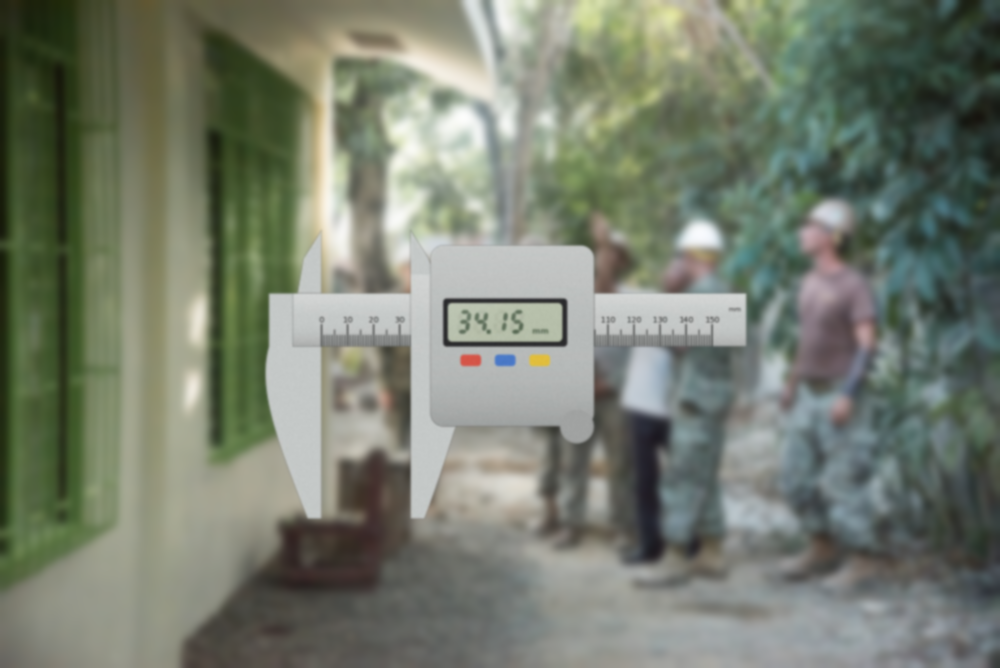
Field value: mm 34.15
